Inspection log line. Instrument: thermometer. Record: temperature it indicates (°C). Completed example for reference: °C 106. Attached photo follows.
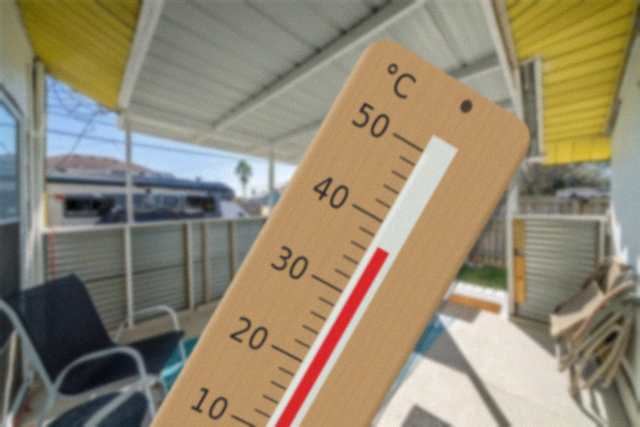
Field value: °C 37
